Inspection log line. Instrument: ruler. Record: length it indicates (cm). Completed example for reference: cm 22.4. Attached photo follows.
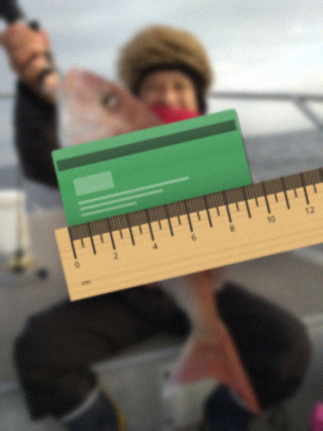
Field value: cm 9.5
